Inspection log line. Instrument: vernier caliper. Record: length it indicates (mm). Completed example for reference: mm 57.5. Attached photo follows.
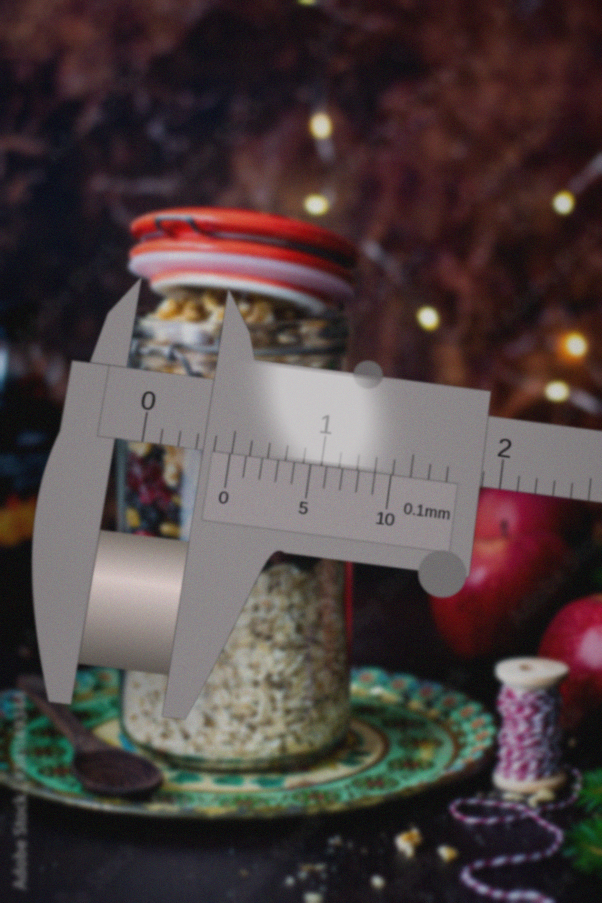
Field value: mm 4.9
